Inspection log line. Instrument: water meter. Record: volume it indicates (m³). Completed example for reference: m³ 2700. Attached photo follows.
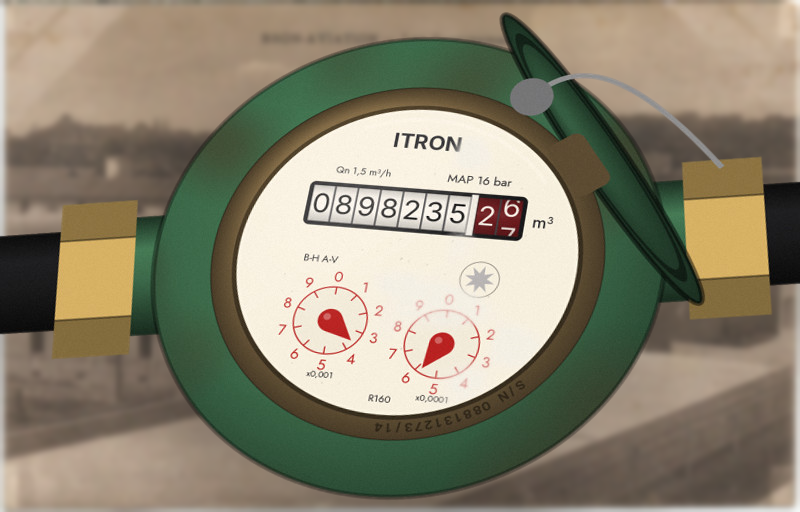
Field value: m³ 898235.2635
